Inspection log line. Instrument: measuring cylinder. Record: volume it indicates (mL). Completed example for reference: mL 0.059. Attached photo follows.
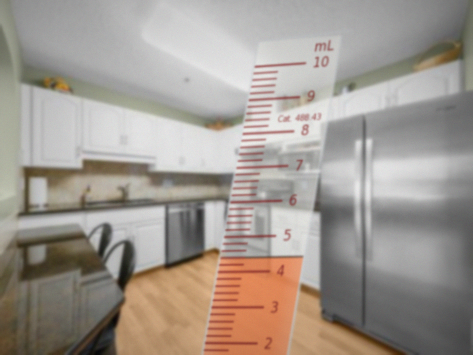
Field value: mL 4.4
